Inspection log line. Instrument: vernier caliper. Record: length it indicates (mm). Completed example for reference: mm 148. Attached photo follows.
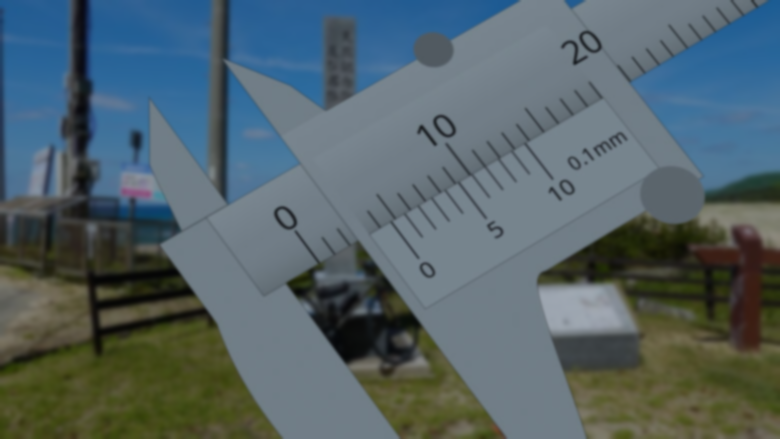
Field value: mm 4.7
